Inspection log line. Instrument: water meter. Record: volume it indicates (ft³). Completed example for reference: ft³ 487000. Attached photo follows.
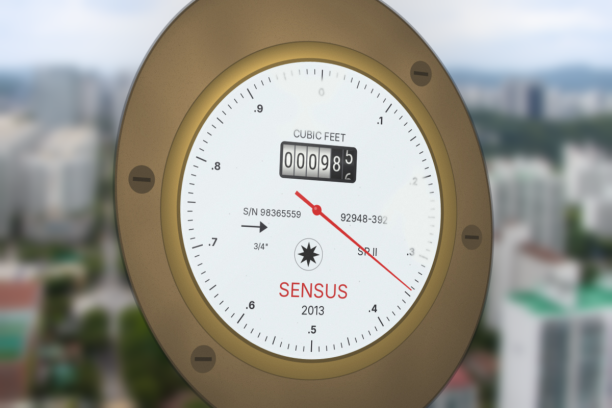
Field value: ft³ 985.34
